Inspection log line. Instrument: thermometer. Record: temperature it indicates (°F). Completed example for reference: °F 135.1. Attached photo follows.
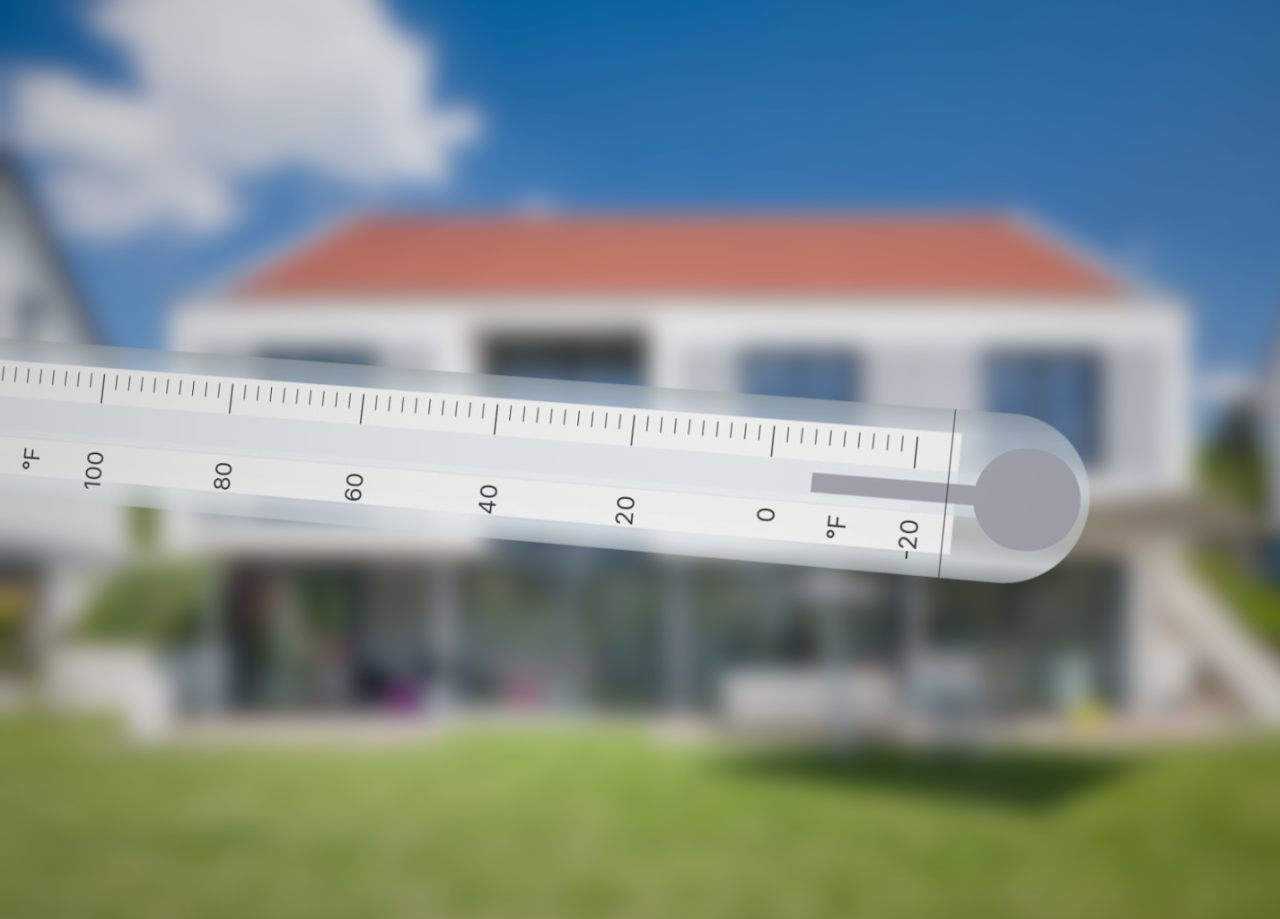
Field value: °F -6
